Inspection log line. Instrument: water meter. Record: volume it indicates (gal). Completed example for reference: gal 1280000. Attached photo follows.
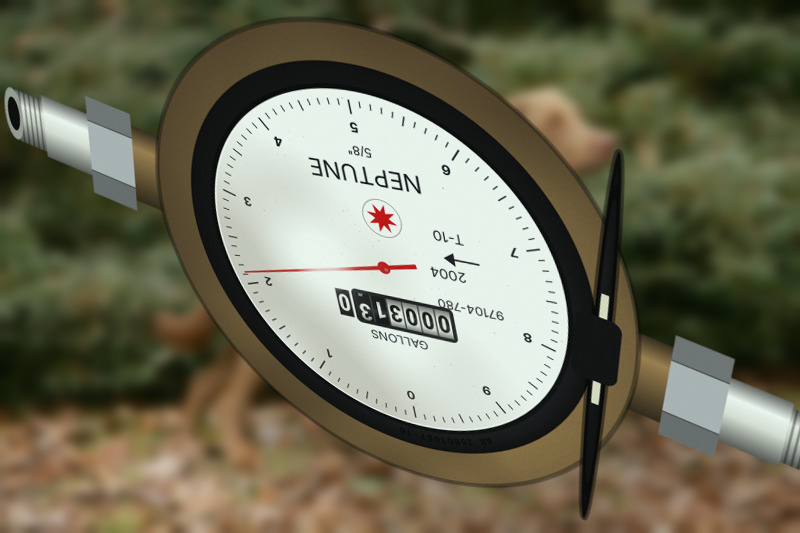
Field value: gal 3132.1
